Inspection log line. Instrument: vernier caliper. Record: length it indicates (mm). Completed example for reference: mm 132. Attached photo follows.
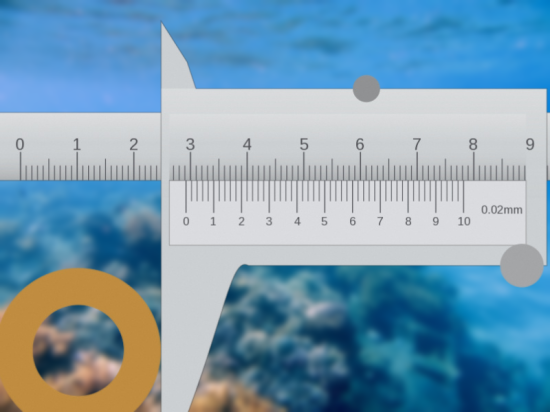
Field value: mm 29.2
